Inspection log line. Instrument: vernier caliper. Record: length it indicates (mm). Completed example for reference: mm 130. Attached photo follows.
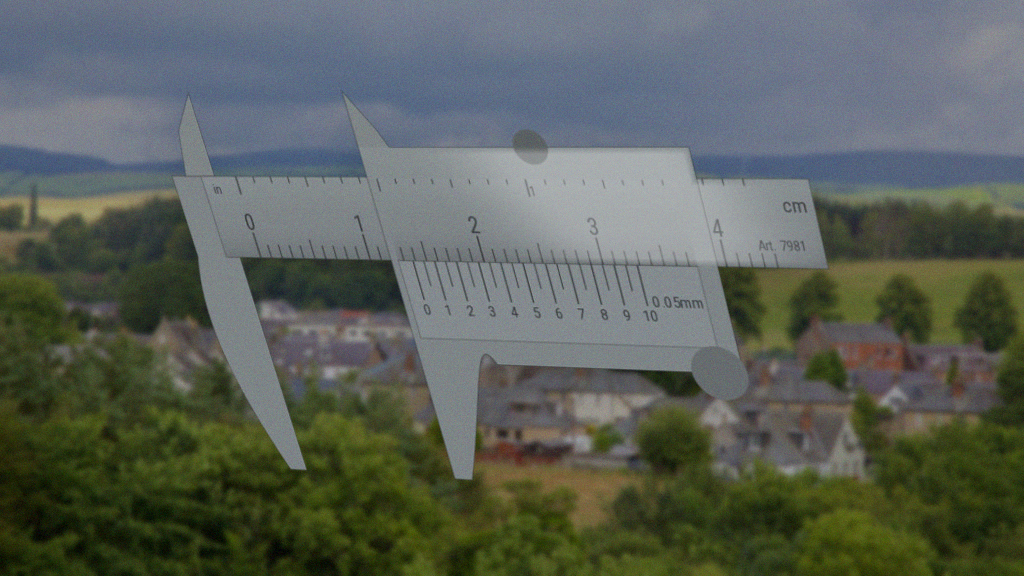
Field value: mm 13.8
